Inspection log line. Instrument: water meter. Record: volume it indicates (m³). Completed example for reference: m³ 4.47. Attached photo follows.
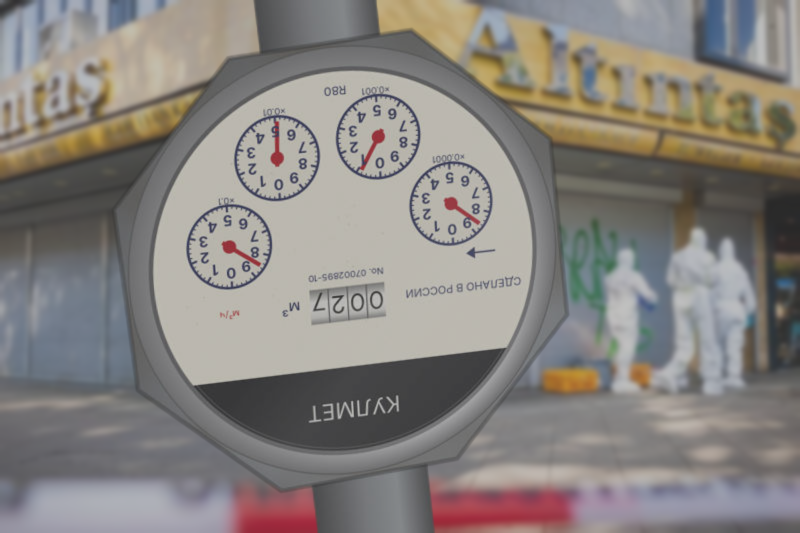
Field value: m³ 26.8508
